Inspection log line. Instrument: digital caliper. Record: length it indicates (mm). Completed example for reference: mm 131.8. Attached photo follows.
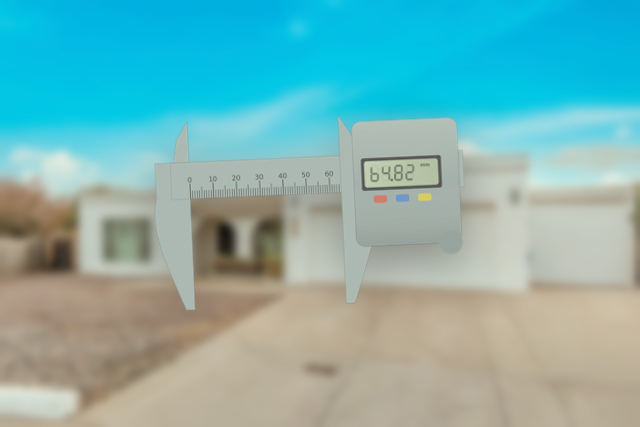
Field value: mm 64.82
